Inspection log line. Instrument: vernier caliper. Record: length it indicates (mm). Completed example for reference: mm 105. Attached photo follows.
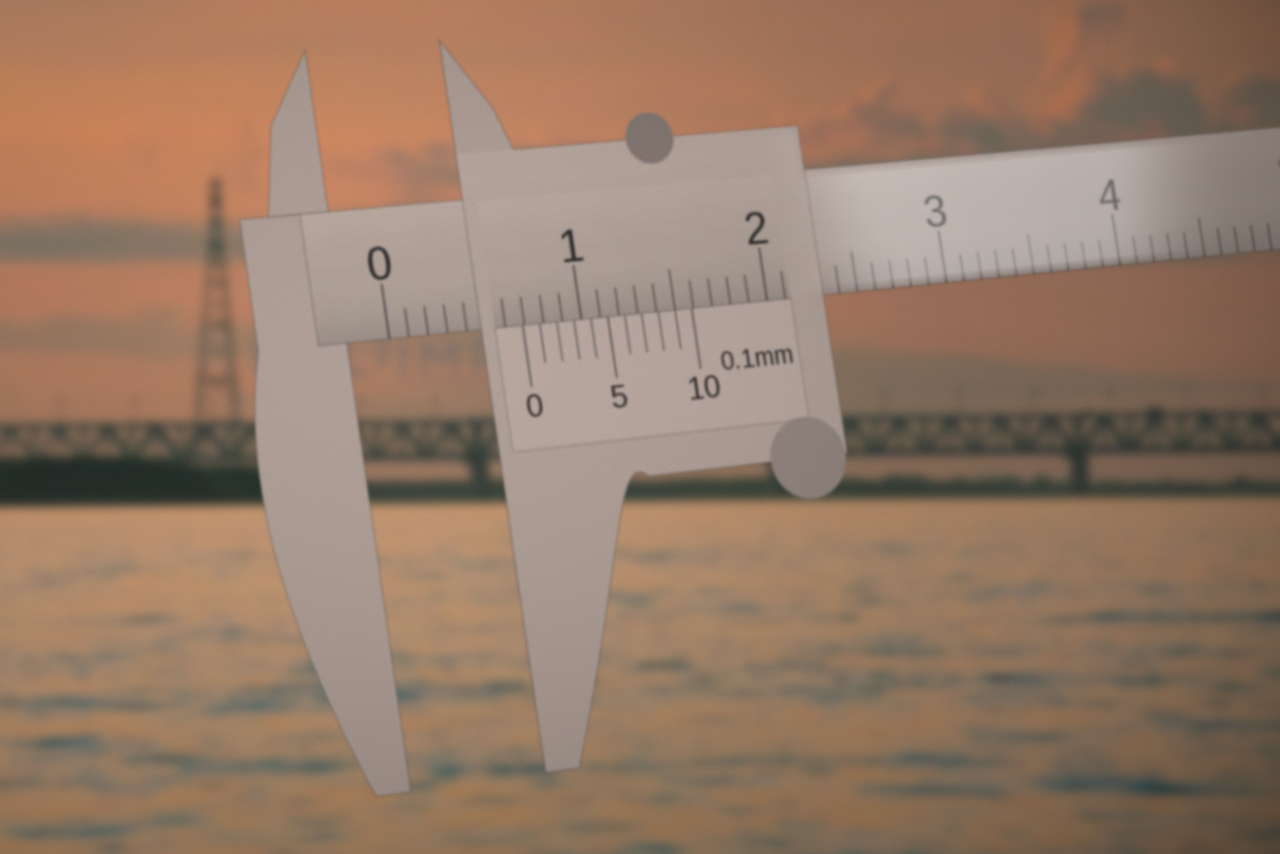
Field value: mm 6.9
